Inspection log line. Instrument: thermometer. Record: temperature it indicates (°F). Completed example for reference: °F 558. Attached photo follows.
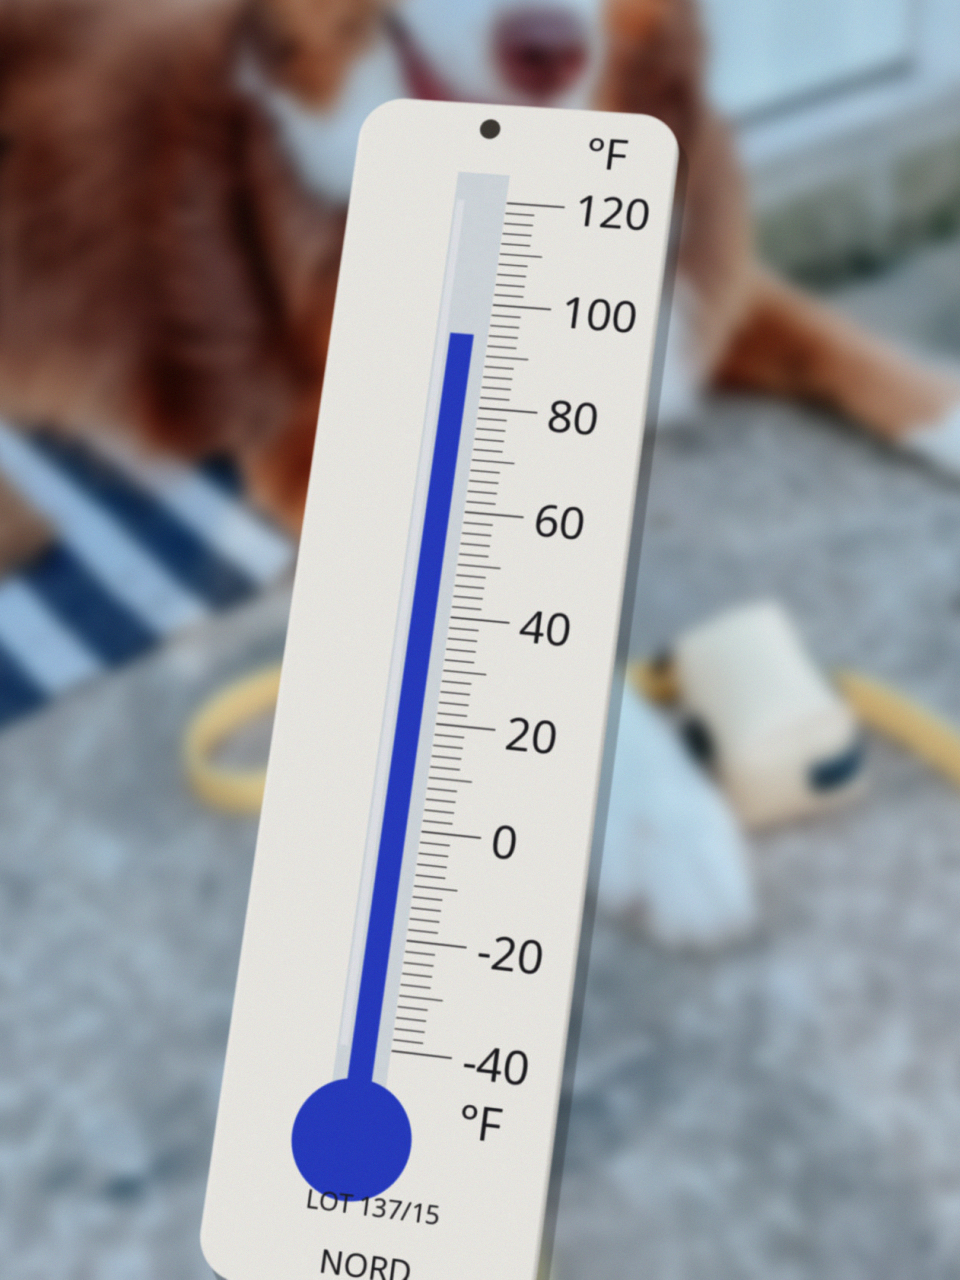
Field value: °F 94
